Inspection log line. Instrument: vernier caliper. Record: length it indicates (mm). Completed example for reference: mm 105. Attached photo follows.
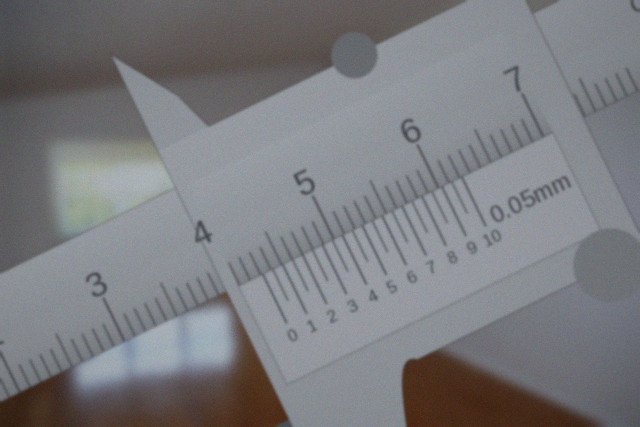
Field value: mm 43.2
